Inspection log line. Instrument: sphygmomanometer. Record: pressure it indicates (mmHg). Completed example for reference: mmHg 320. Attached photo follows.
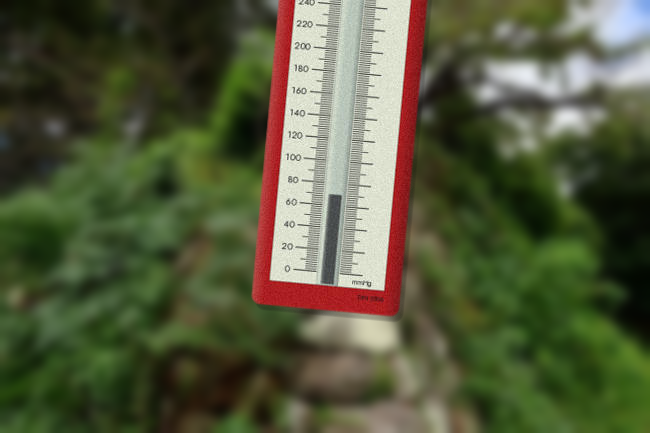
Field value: mmHg 70
